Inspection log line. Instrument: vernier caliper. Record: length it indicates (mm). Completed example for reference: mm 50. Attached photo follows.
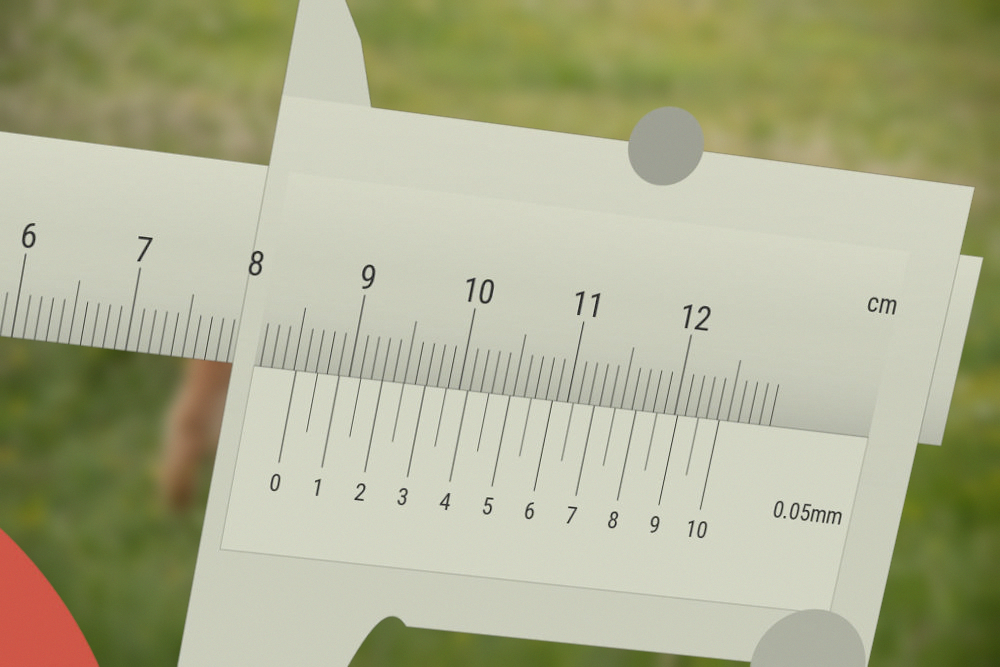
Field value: mm 85.2
